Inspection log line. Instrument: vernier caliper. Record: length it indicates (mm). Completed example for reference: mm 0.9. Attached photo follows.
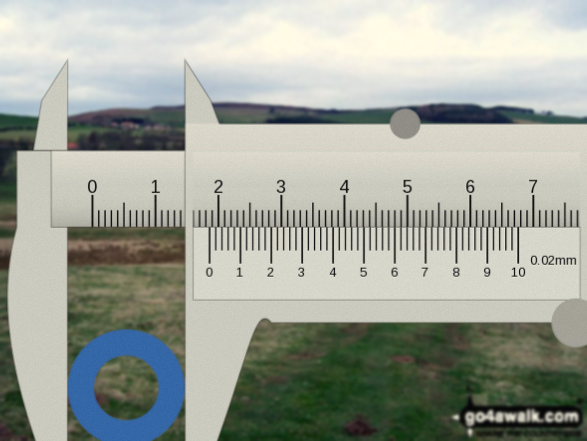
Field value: mm 18.6
